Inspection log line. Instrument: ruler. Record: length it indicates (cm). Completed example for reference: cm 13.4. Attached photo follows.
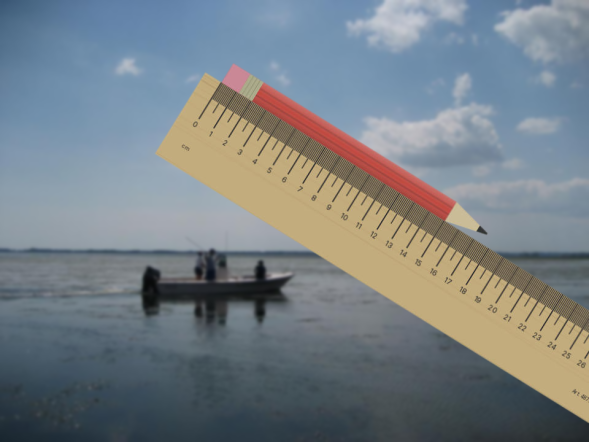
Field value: cm 17.5
